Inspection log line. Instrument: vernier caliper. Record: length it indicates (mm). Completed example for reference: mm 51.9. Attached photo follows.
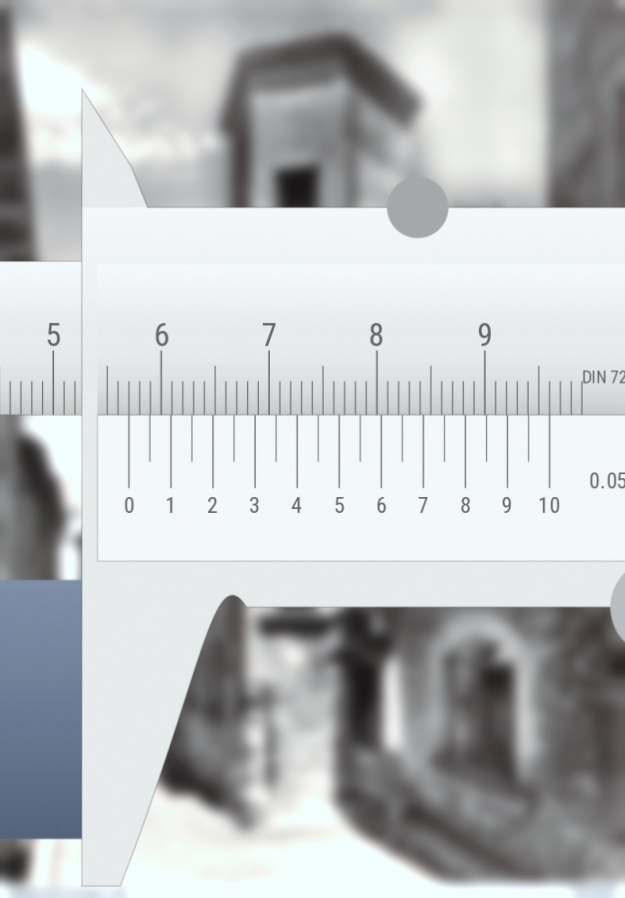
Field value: mm 57.0
